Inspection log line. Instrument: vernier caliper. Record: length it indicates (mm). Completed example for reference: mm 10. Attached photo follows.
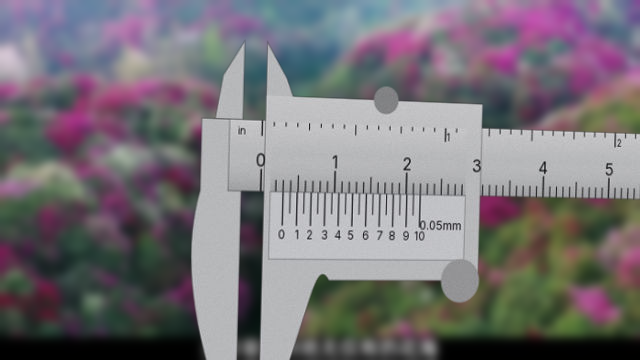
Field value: mm 3.0
